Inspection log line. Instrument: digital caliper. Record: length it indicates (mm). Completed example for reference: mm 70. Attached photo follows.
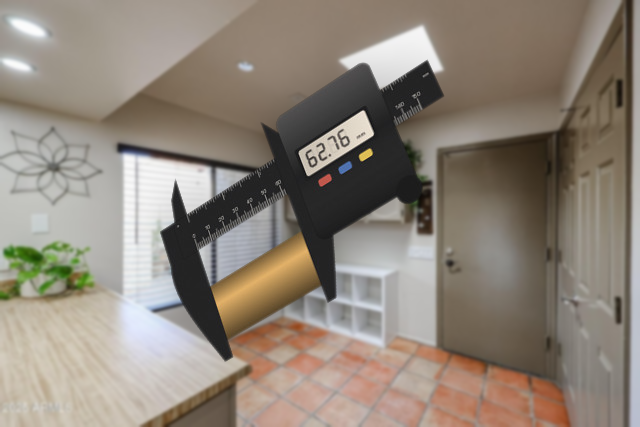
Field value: mm 62.76
